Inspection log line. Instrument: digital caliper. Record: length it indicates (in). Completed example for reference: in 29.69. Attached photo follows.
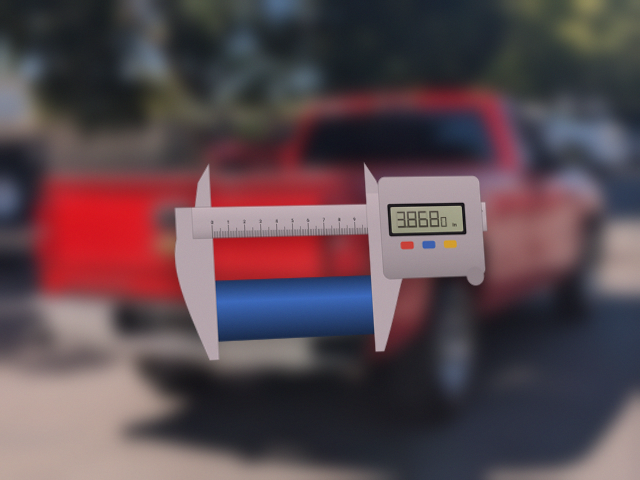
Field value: in 3.8680
